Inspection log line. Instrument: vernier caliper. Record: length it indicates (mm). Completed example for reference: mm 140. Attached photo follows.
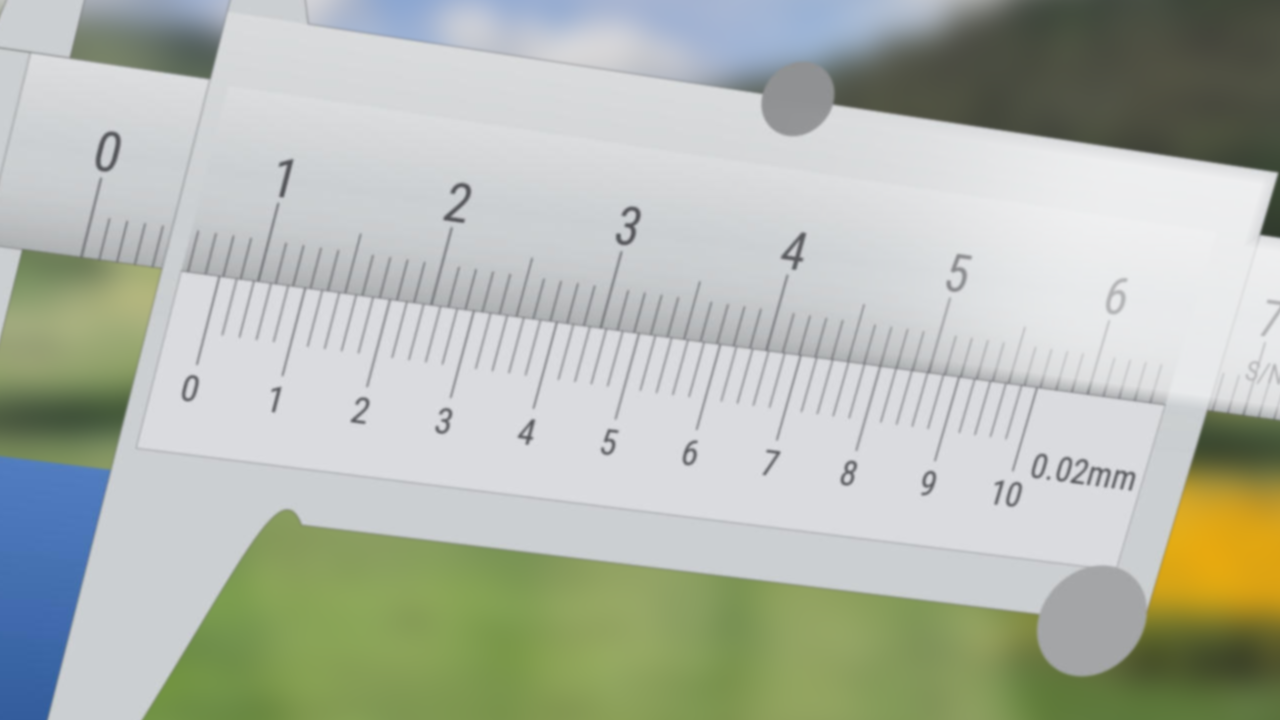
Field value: mm 7.8
